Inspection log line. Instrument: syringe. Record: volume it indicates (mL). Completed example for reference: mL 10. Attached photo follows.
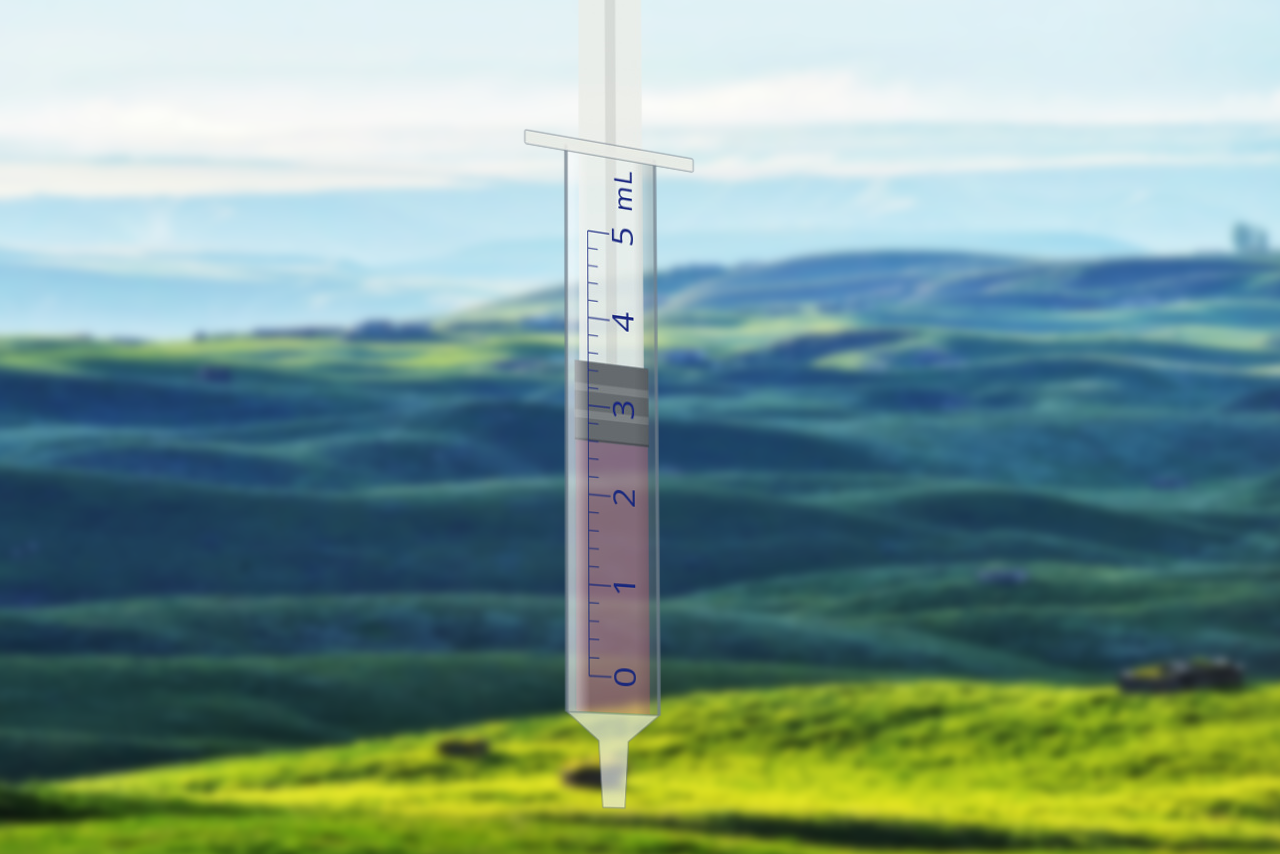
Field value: mL 2.6
